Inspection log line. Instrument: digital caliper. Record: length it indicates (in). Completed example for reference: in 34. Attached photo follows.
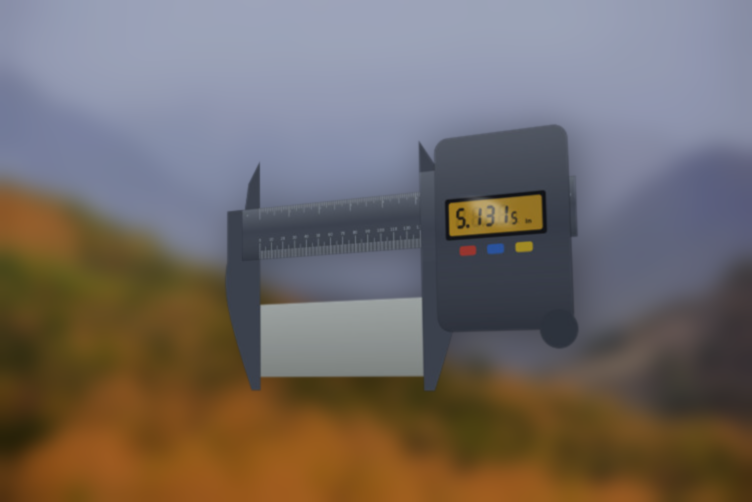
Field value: in 5.1315
